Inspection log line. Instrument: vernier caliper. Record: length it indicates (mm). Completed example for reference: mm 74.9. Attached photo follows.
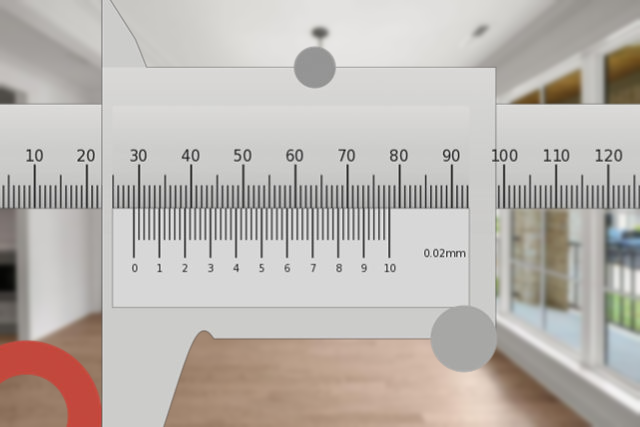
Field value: mm 29.0
